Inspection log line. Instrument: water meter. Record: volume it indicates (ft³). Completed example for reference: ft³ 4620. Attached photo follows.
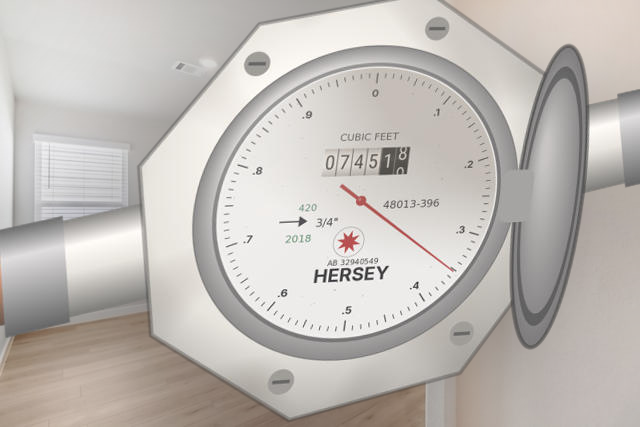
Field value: ft³ 74518.35
